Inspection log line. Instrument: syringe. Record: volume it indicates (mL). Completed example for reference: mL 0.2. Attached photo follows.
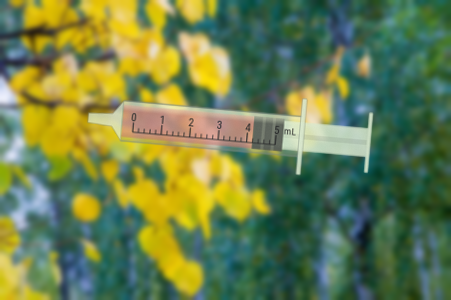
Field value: mL 4.2
